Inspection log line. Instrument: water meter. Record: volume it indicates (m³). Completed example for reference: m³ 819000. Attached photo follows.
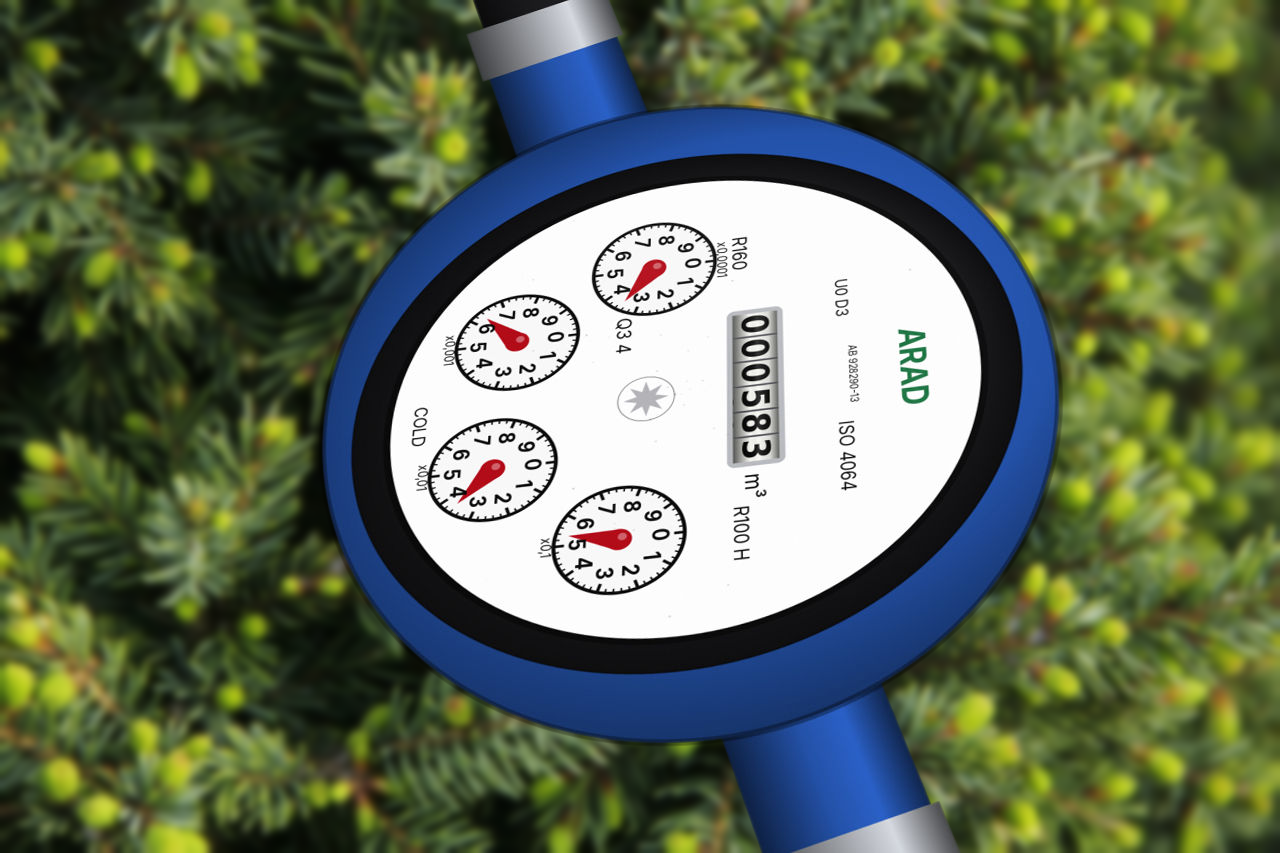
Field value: m³ 583.5363
